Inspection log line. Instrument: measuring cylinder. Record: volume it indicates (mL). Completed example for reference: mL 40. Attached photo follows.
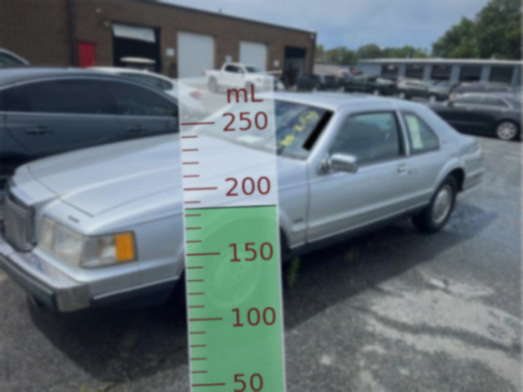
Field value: mL 185
